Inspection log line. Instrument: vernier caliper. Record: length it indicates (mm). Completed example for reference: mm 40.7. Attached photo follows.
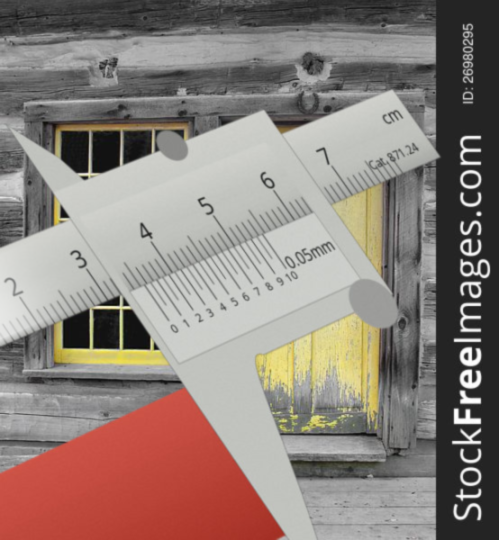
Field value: mm 35.6
